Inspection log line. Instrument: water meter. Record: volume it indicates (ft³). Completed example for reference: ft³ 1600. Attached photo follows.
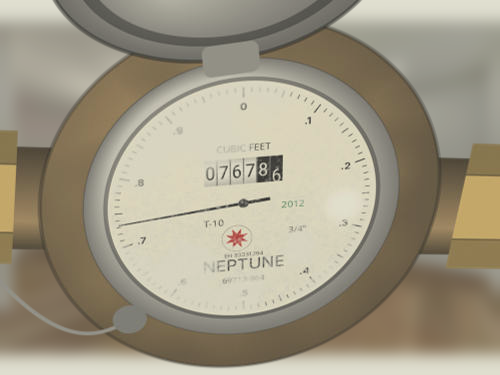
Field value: ft³ 76785.73
